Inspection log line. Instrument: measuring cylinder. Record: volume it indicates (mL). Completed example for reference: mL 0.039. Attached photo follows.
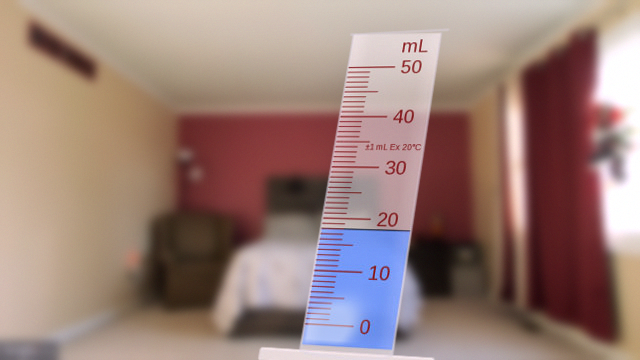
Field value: mL 18
